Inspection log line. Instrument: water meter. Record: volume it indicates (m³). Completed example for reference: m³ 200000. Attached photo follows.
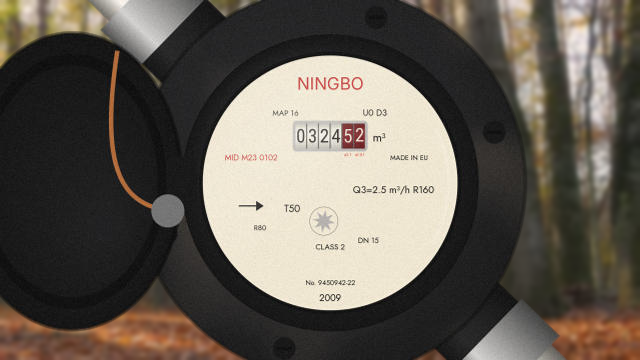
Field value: m³ 324.52
